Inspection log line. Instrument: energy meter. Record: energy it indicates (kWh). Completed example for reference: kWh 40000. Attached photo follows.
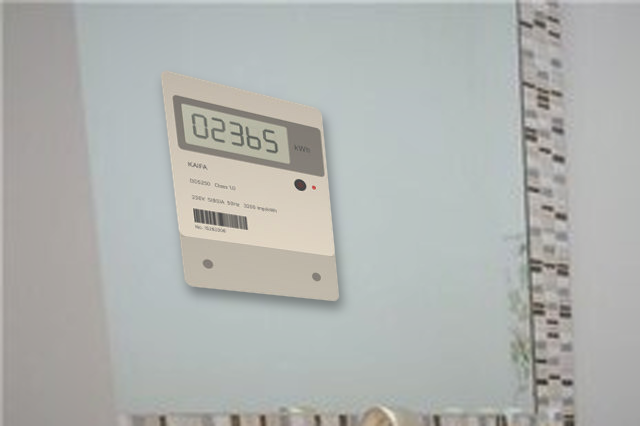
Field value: kWh 2365
